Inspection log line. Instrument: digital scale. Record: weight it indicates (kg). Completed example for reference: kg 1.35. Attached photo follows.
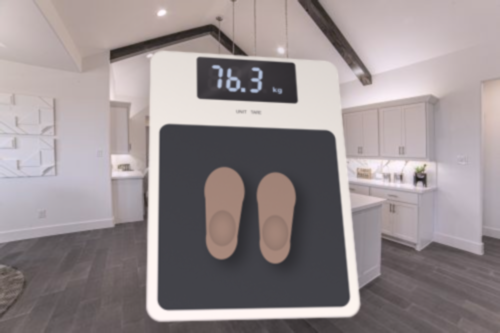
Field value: kg 76.3
